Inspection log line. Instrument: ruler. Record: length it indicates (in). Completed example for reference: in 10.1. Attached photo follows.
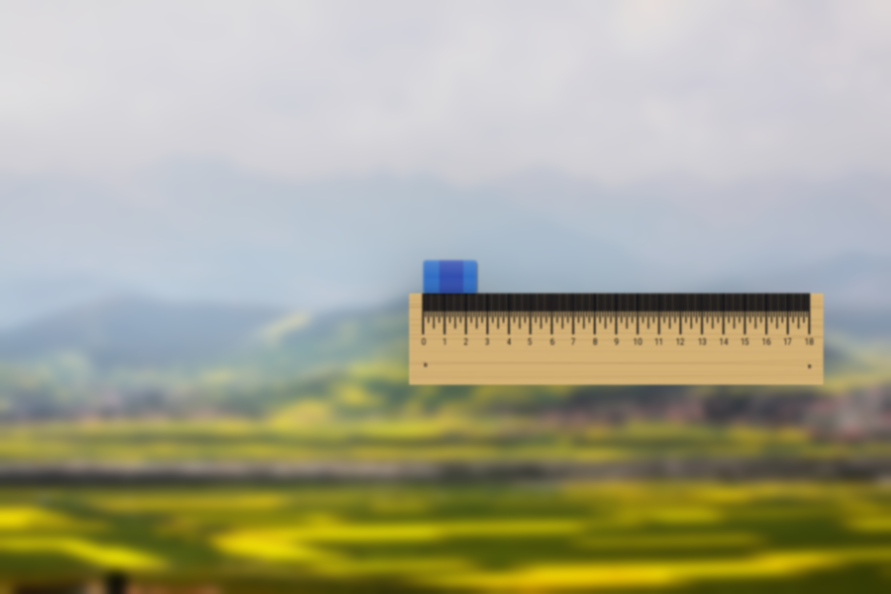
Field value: in 2.5
